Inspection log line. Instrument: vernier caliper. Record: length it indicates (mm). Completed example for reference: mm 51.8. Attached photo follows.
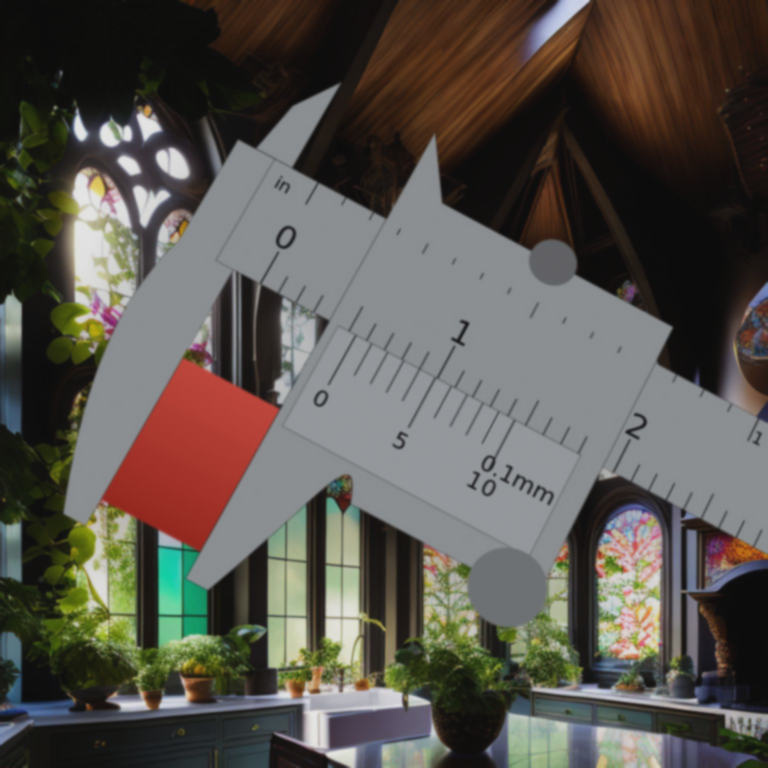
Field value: mm 5.4
